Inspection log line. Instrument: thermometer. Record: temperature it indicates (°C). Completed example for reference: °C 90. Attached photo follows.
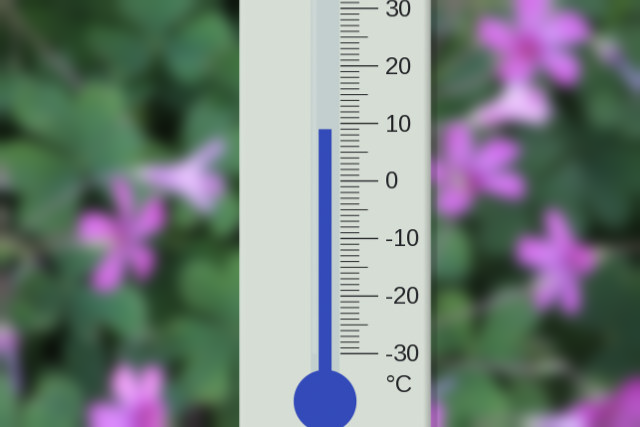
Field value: °C 9
